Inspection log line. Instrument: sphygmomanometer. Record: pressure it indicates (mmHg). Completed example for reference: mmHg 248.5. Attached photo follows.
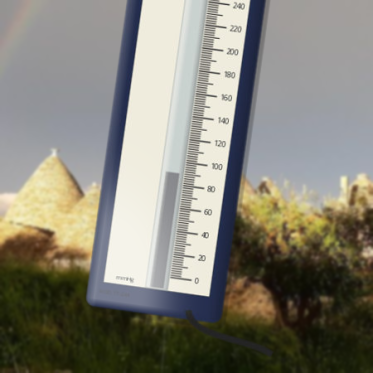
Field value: mmHg 90
